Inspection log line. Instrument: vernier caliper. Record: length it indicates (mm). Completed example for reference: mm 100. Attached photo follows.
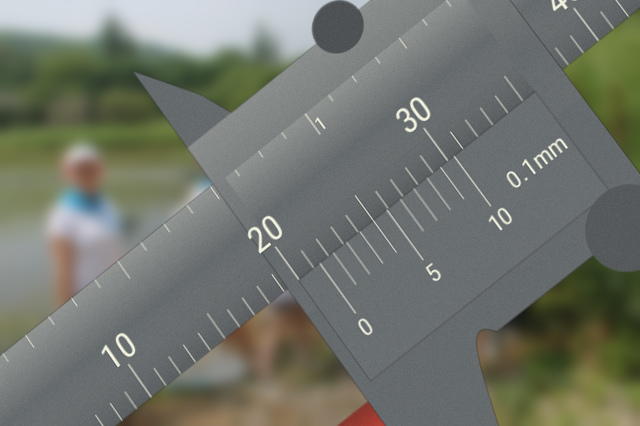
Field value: mm 21.4
